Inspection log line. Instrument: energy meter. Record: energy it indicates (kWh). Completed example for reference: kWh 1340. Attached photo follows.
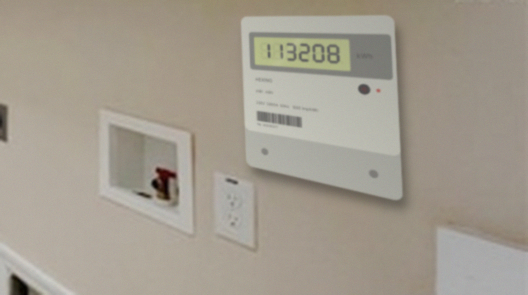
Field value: kWh 113208
